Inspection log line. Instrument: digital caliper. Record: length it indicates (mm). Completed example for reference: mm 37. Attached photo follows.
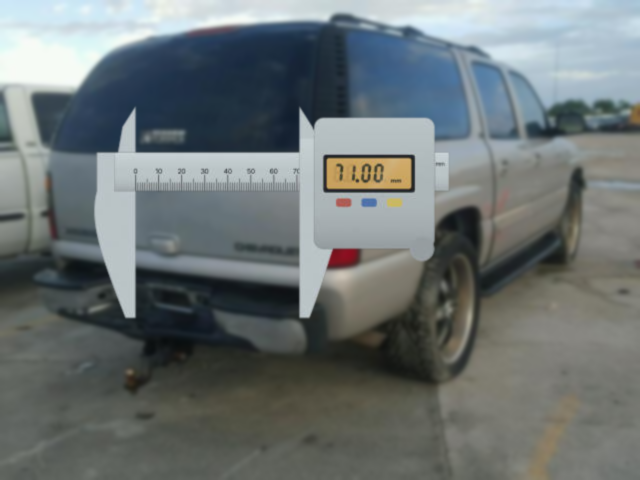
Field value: mm 71.00
